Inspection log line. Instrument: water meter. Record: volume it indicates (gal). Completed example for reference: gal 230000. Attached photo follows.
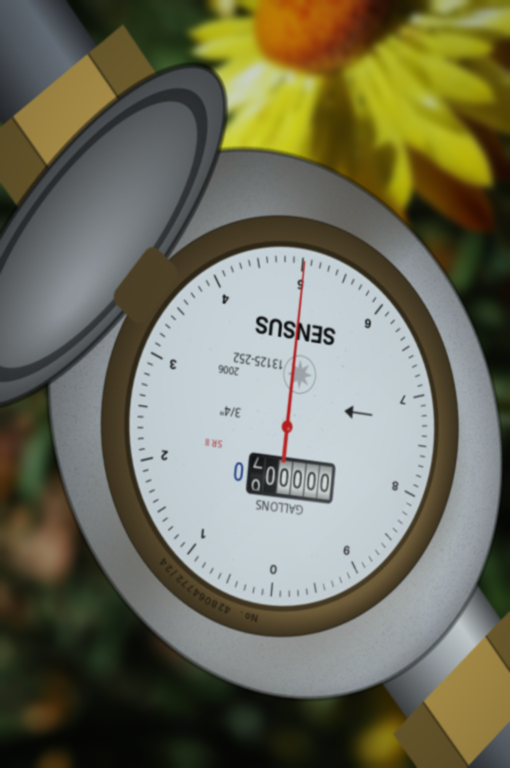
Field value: gal 65.0
